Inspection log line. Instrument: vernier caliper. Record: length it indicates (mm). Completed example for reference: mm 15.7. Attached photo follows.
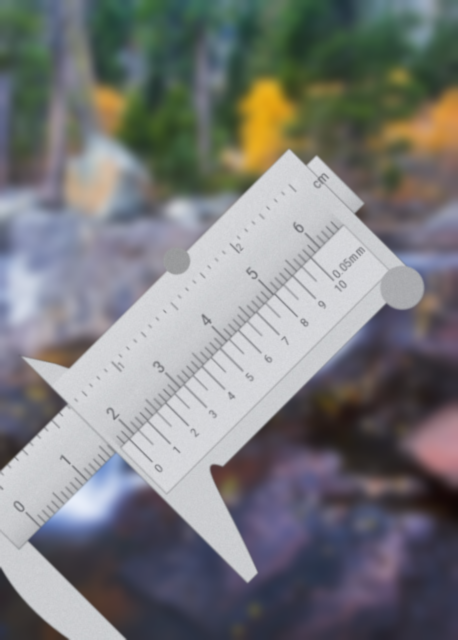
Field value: mm 19.0
